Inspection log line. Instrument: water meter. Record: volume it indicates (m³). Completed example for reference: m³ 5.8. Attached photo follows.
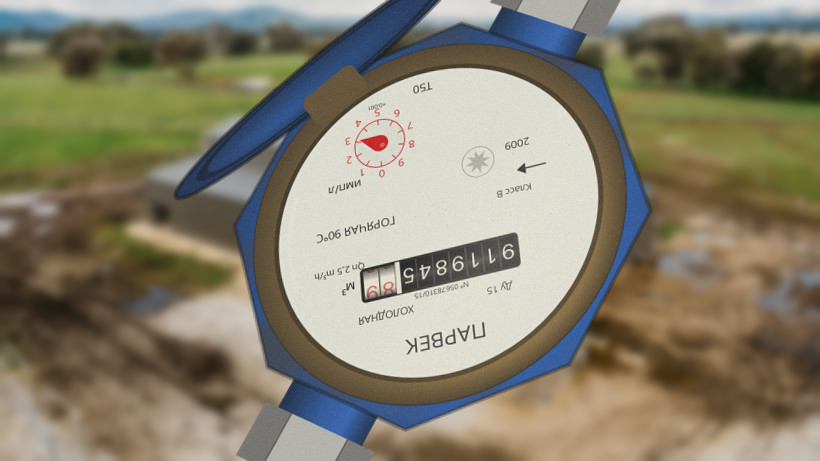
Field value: m³ 9119845.893
